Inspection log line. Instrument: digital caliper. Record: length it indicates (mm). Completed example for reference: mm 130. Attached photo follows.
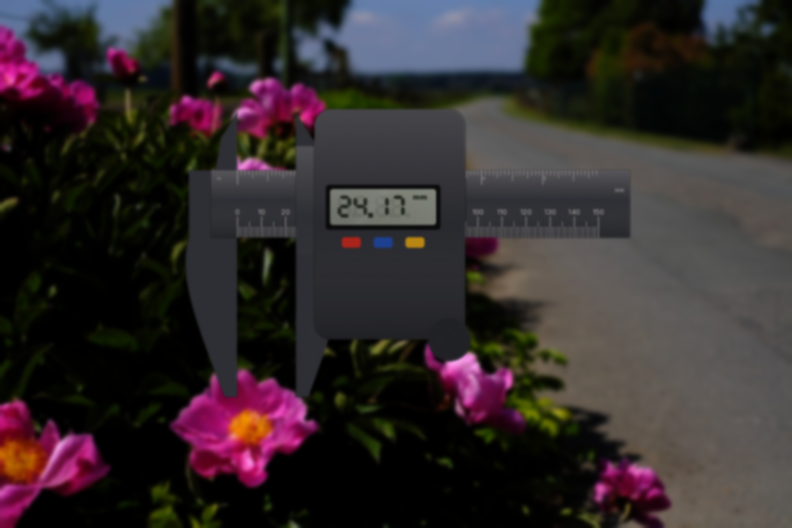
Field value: mm 24.17
